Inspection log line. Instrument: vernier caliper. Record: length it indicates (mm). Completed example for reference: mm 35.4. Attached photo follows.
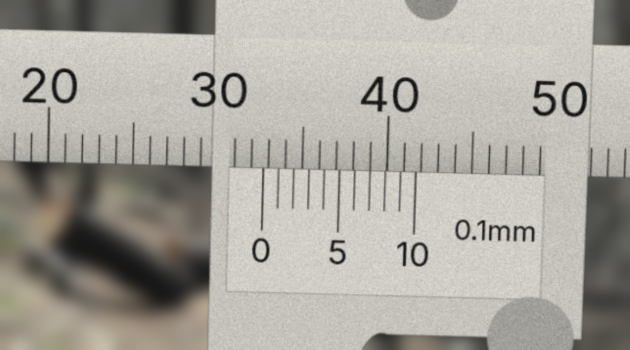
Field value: mm 32.7
